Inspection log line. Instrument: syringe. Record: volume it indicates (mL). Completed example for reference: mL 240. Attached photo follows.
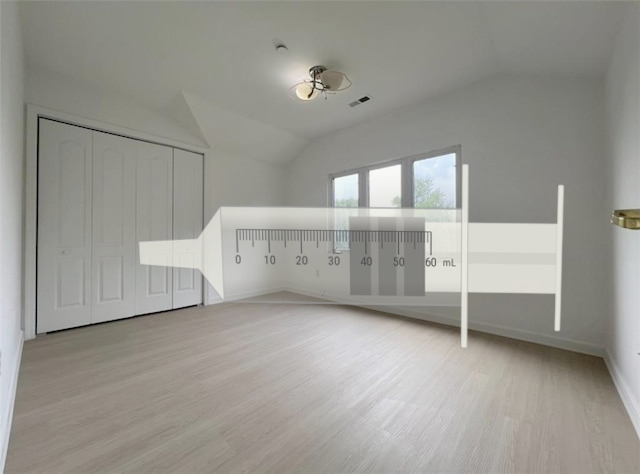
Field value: mL 35
